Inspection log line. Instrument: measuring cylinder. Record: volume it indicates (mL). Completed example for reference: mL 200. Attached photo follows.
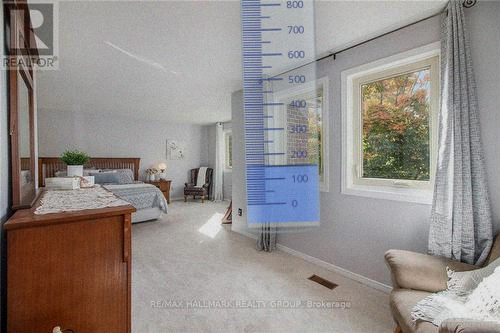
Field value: mL 150
